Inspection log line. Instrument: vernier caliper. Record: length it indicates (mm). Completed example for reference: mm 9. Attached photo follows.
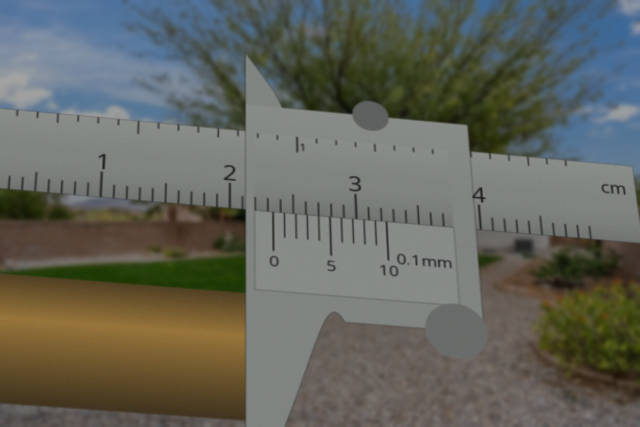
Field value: mm 23.4
